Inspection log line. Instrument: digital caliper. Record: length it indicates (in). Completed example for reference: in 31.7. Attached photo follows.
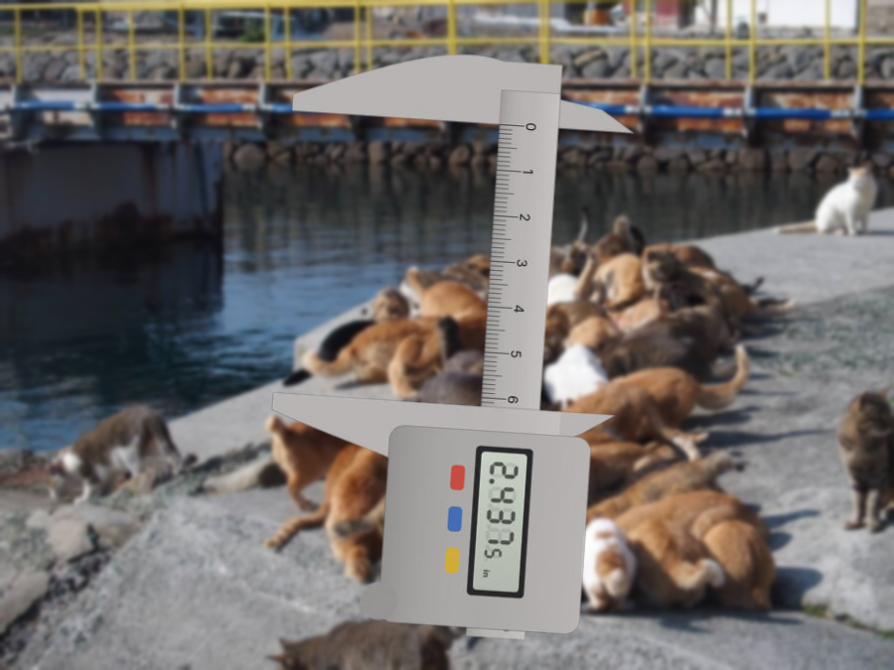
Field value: in 2.4375
